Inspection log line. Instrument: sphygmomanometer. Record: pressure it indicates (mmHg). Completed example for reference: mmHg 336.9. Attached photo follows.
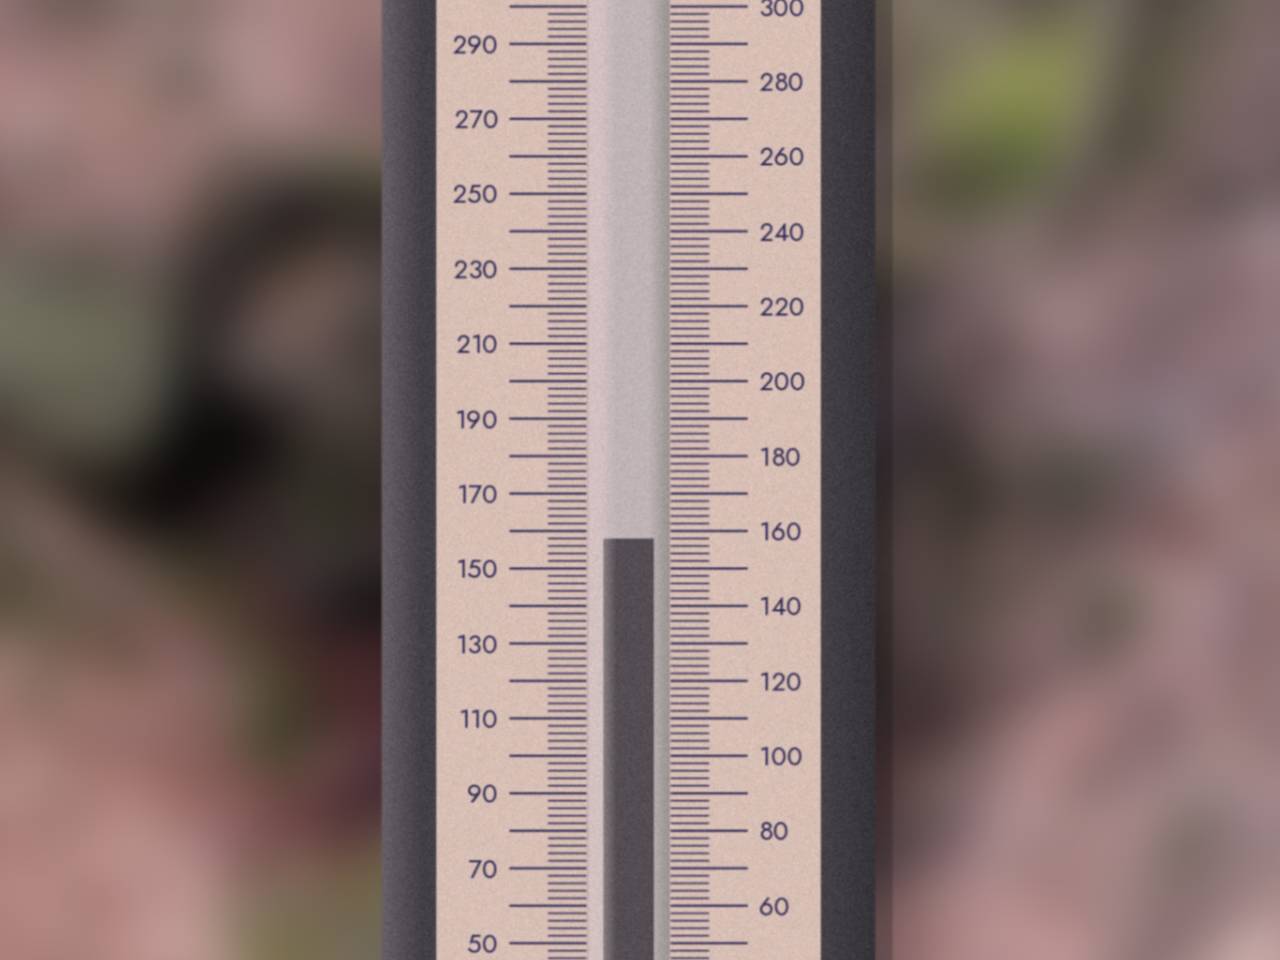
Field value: mmHg 158
